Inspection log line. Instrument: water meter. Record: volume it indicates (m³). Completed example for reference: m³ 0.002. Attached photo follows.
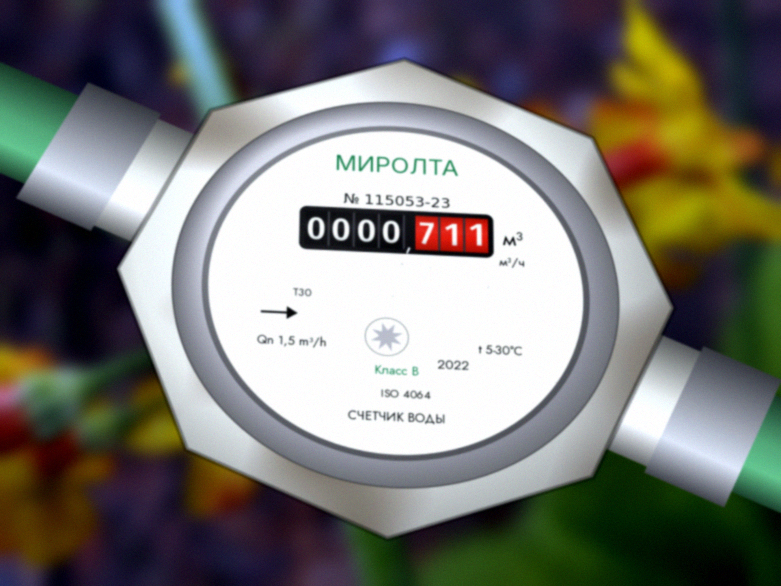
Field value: m³ 0.711
